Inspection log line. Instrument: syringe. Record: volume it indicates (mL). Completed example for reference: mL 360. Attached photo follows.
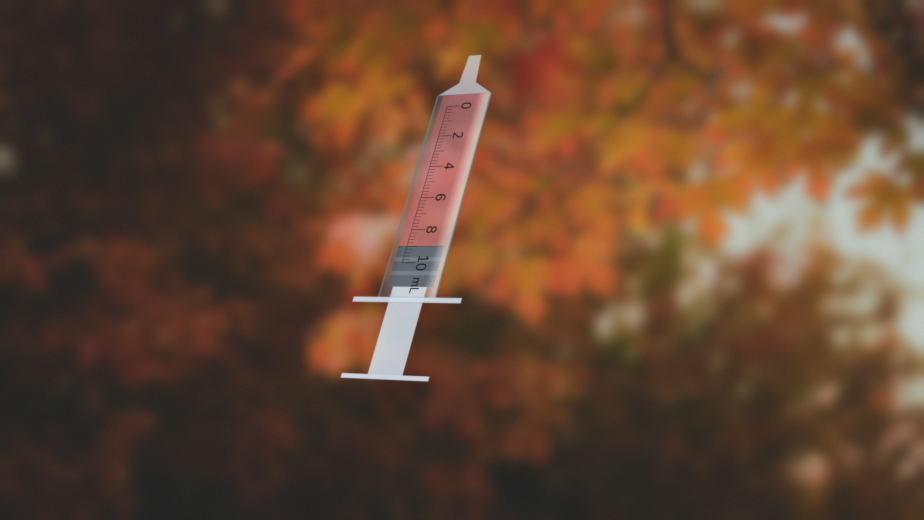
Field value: mL 9
